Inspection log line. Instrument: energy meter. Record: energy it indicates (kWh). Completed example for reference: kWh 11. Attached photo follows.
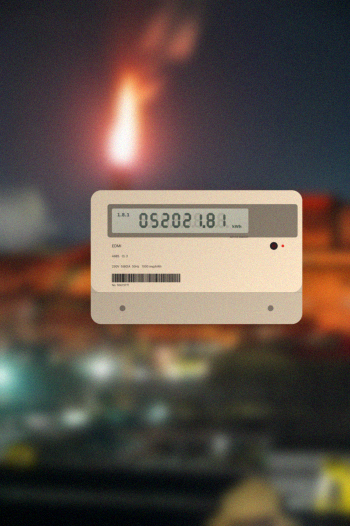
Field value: kWh 52021.81
